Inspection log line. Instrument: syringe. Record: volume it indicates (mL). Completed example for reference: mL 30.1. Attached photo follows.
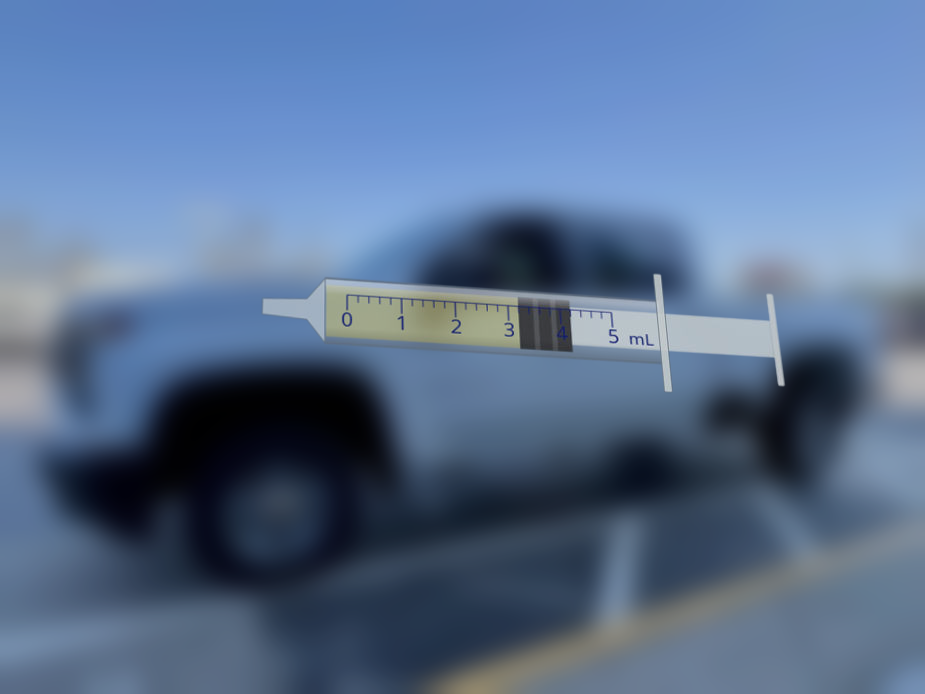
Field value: mL 3.2
